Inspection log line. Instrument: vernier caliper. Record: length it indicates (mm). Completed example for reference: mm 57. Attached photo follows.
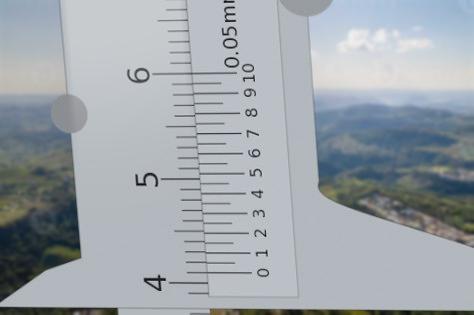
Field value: mm 41.0
